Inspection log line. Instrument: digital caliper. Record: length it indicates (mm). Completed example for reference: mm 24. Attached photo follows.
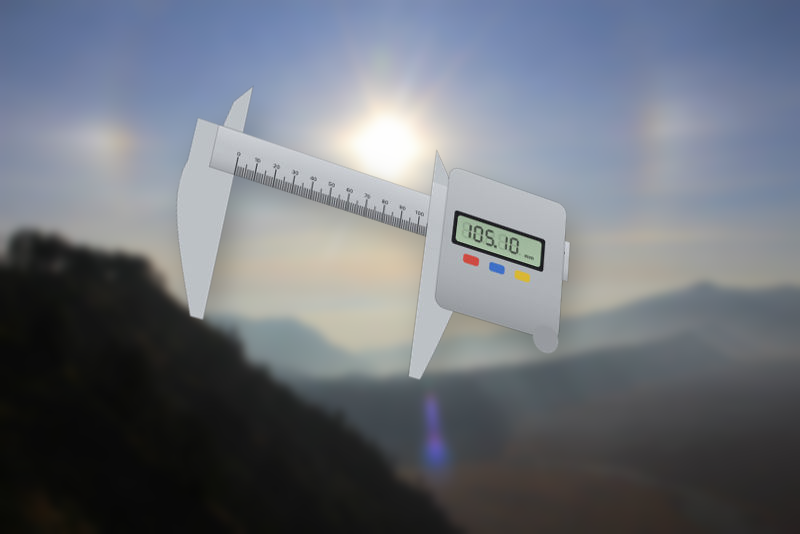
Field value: mm 105.10
